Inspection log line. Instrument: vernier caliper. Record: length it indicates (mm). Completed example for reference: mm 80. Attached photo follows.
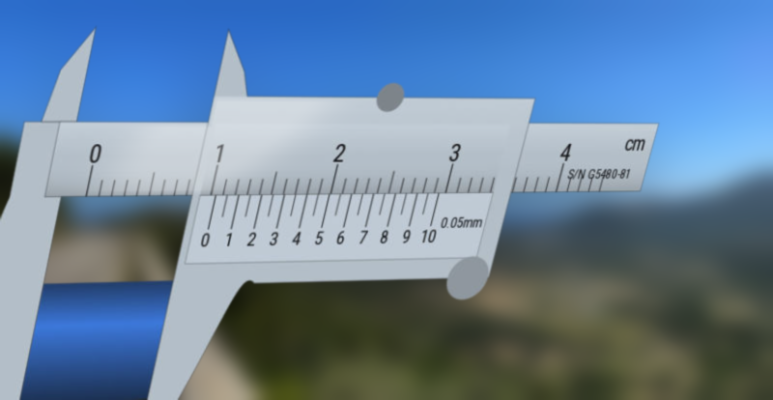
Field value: mm 10.4
